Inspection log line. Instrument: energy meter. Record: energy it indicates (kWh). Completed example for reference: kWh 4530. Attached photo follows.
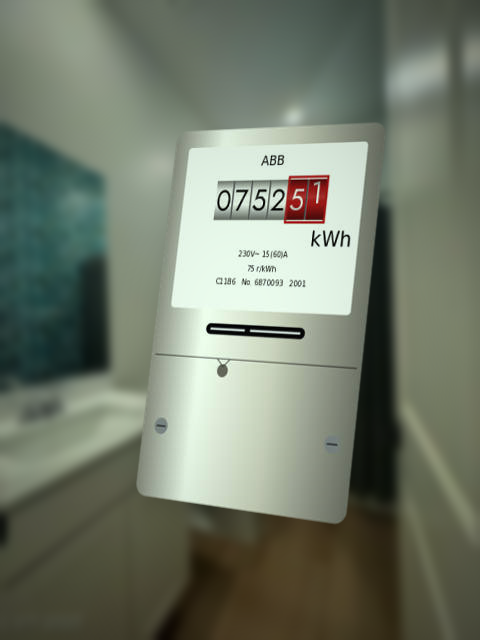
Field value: kWh 752.51
